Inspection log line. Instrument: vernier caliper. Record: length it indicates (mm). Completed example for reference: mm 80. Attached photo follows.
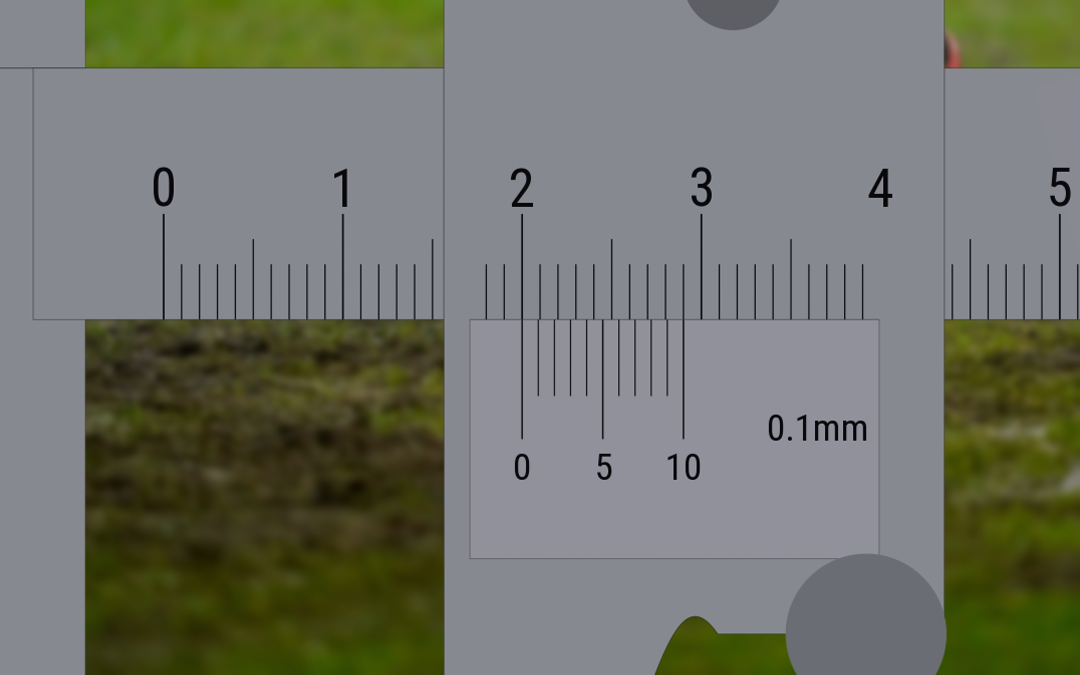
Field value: mm 20.0
